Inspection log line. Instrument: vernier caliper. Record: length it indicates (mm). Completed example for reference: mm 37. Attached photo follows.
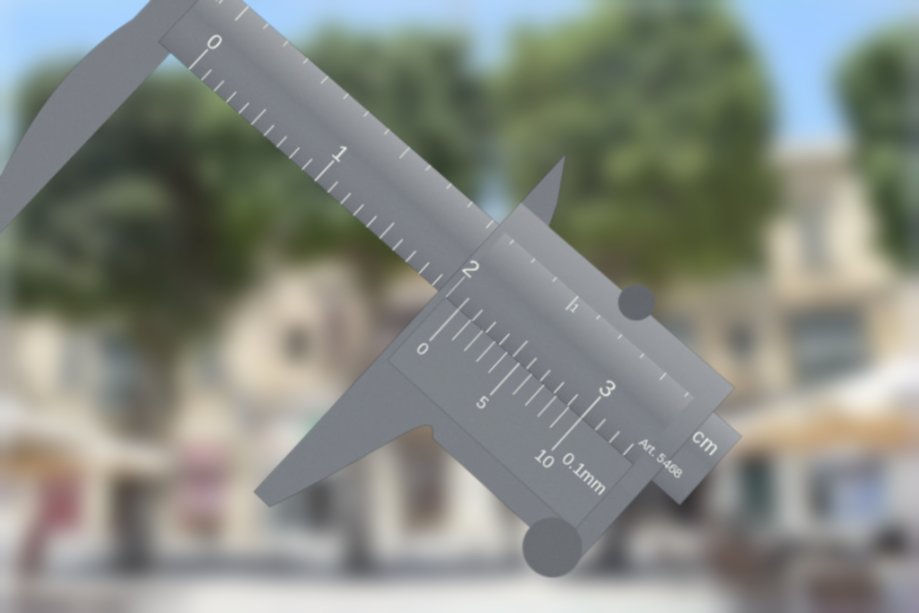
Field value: mm 21.0
